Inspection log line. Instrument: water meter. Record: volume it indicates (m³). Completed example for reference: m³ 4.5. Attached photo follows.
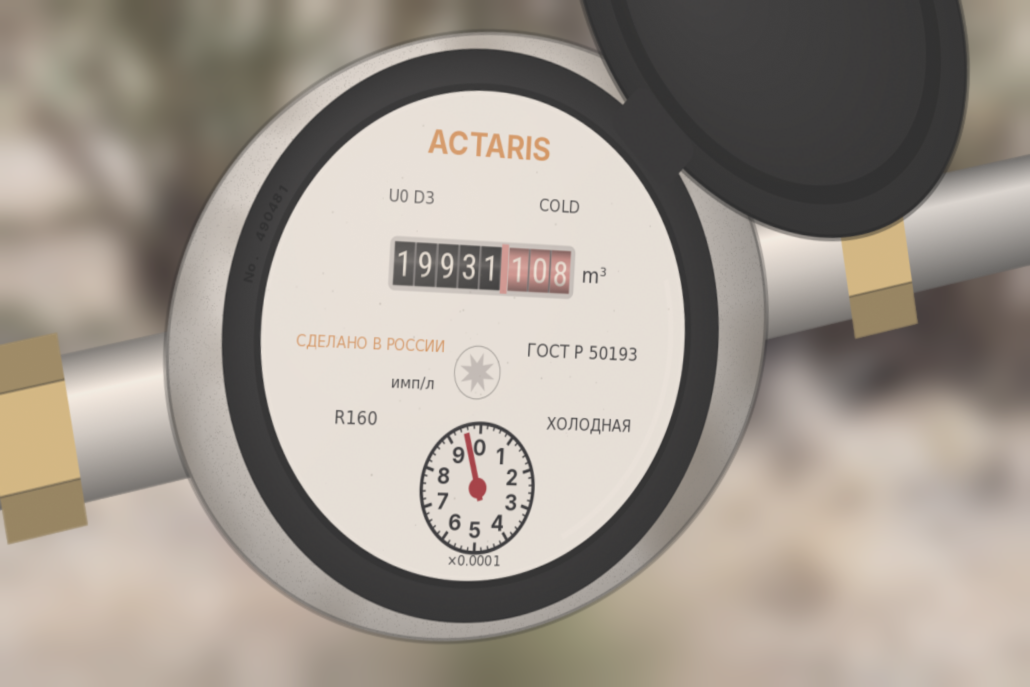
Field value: m³ 19931.1079
